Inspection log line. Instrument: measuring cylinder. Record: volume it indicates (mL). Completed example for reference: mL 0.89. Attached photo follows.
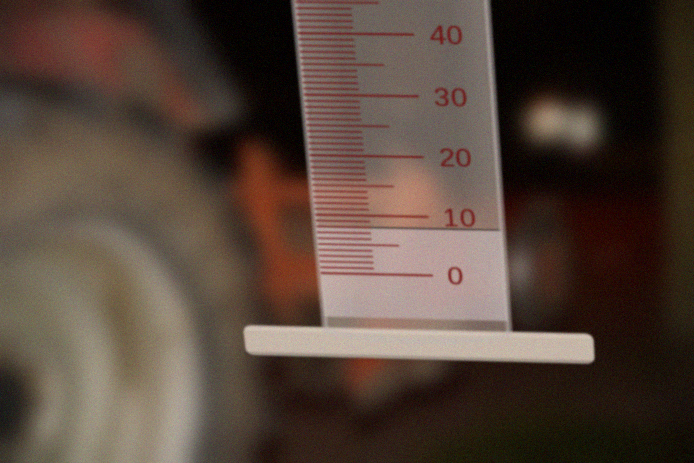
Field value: mL 8
